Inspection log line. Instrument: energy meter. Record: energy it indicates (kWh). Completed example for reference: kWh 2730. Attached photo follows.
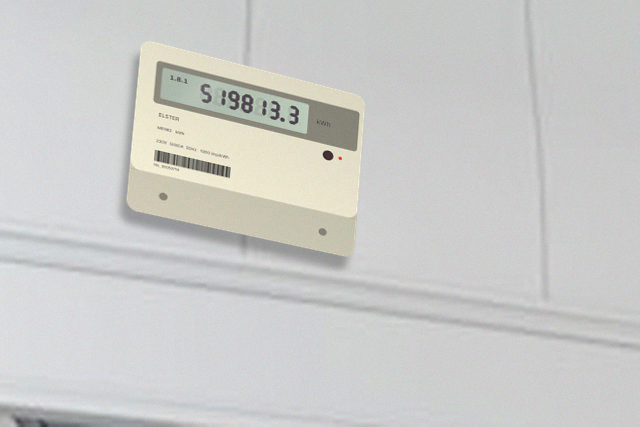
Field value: kWh 519813.3
